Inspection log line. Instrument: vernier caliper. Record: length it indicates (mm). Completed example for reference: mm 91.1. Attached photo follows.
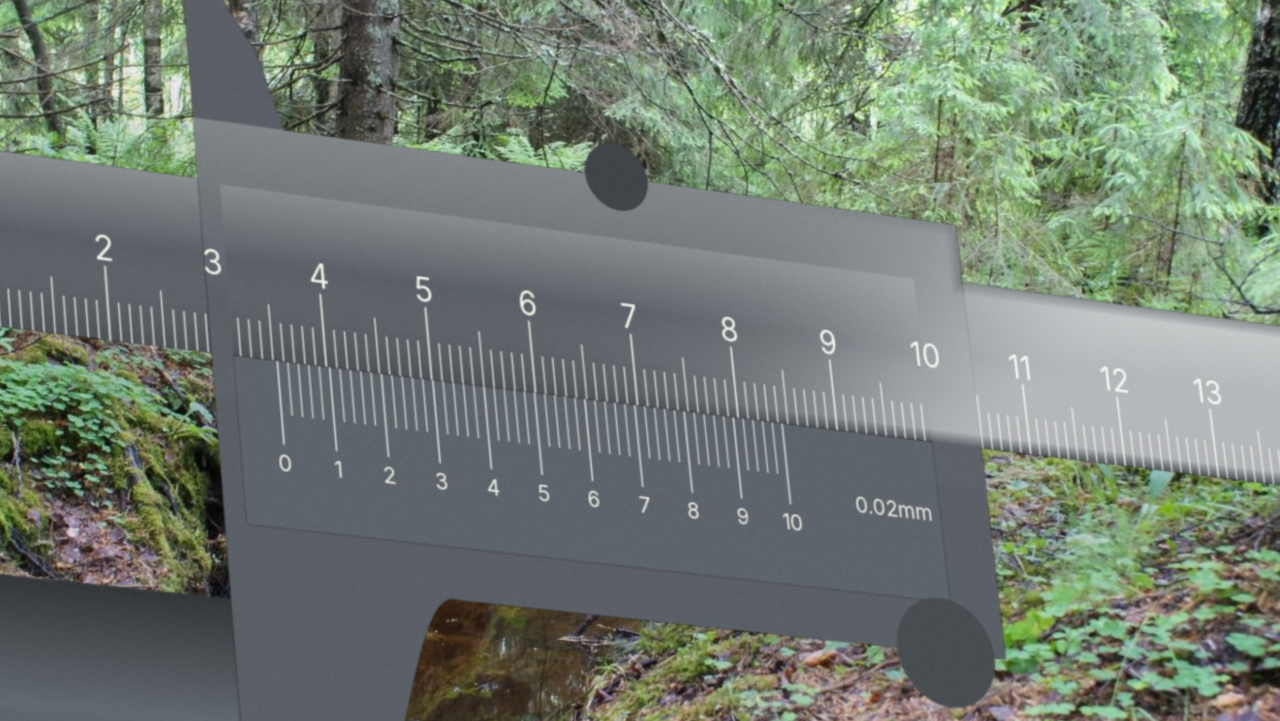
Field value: mm 35.4
